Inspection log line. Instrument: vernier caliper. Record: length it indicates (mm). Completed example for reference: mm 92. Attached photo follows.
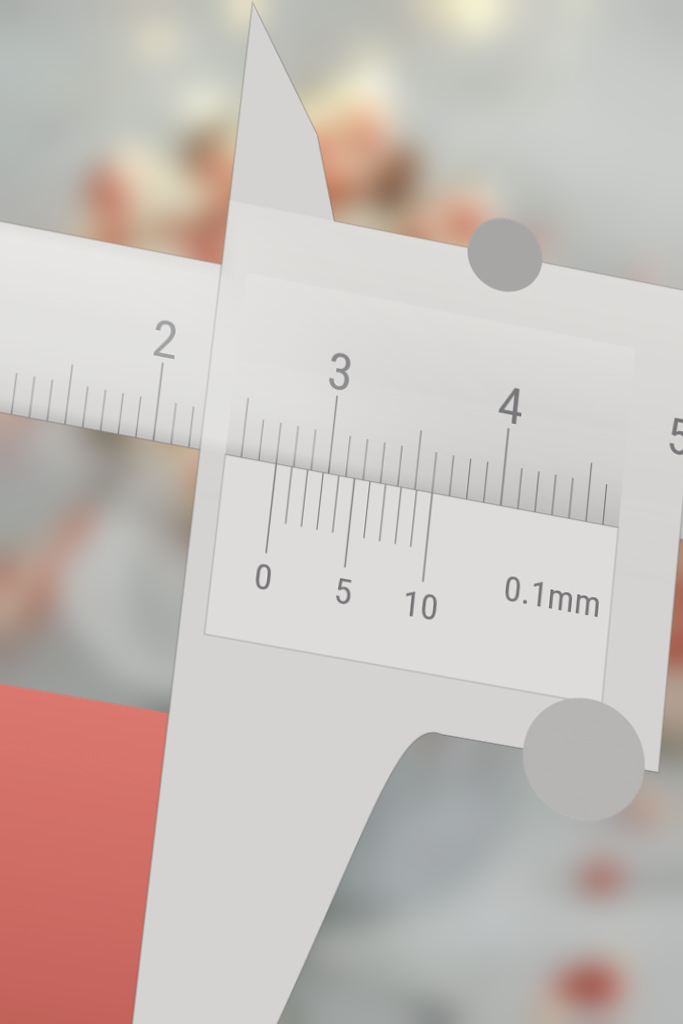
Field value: mm 27.0
